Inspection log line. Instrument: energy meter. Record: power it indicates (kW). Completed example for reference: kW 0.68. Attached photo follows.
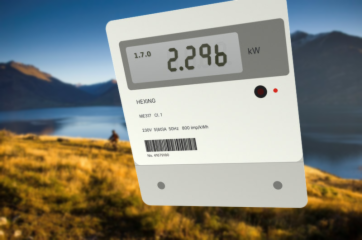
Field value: kW 2.296
